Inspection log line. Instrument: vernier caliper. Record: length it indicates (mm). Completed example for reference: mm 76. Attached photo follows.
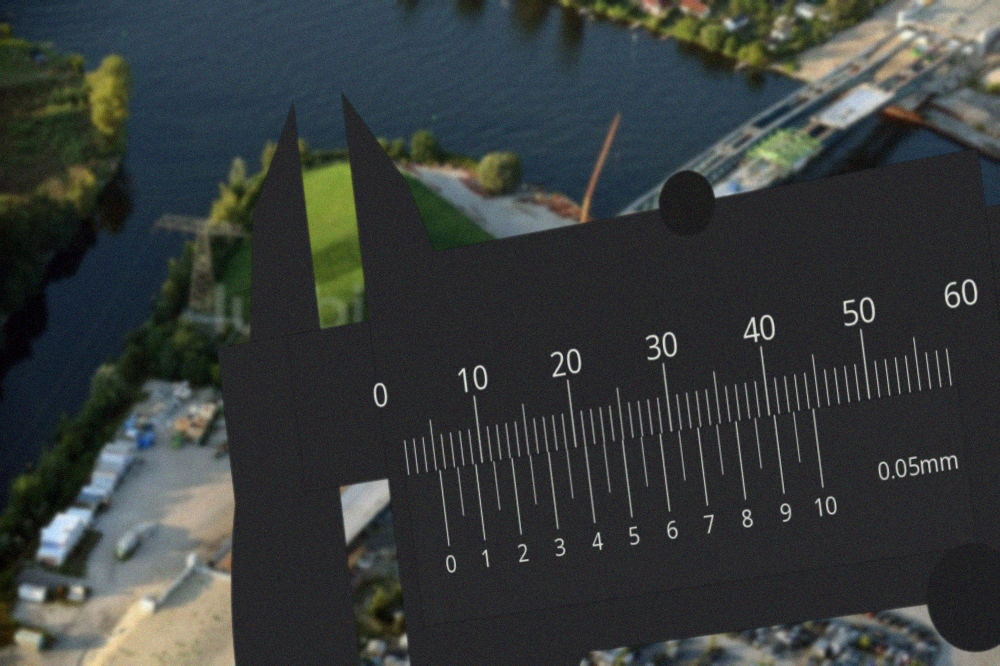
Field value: mm 5.4
